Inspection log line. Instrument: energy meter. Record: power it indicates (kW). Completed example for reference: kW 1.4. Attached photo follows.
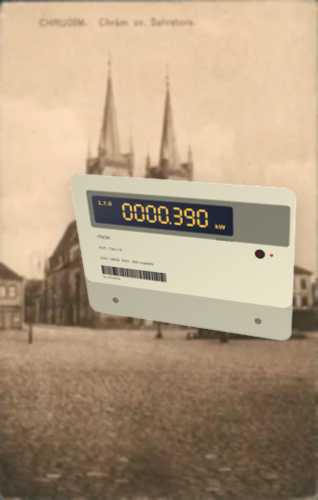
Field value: kW 0.390
